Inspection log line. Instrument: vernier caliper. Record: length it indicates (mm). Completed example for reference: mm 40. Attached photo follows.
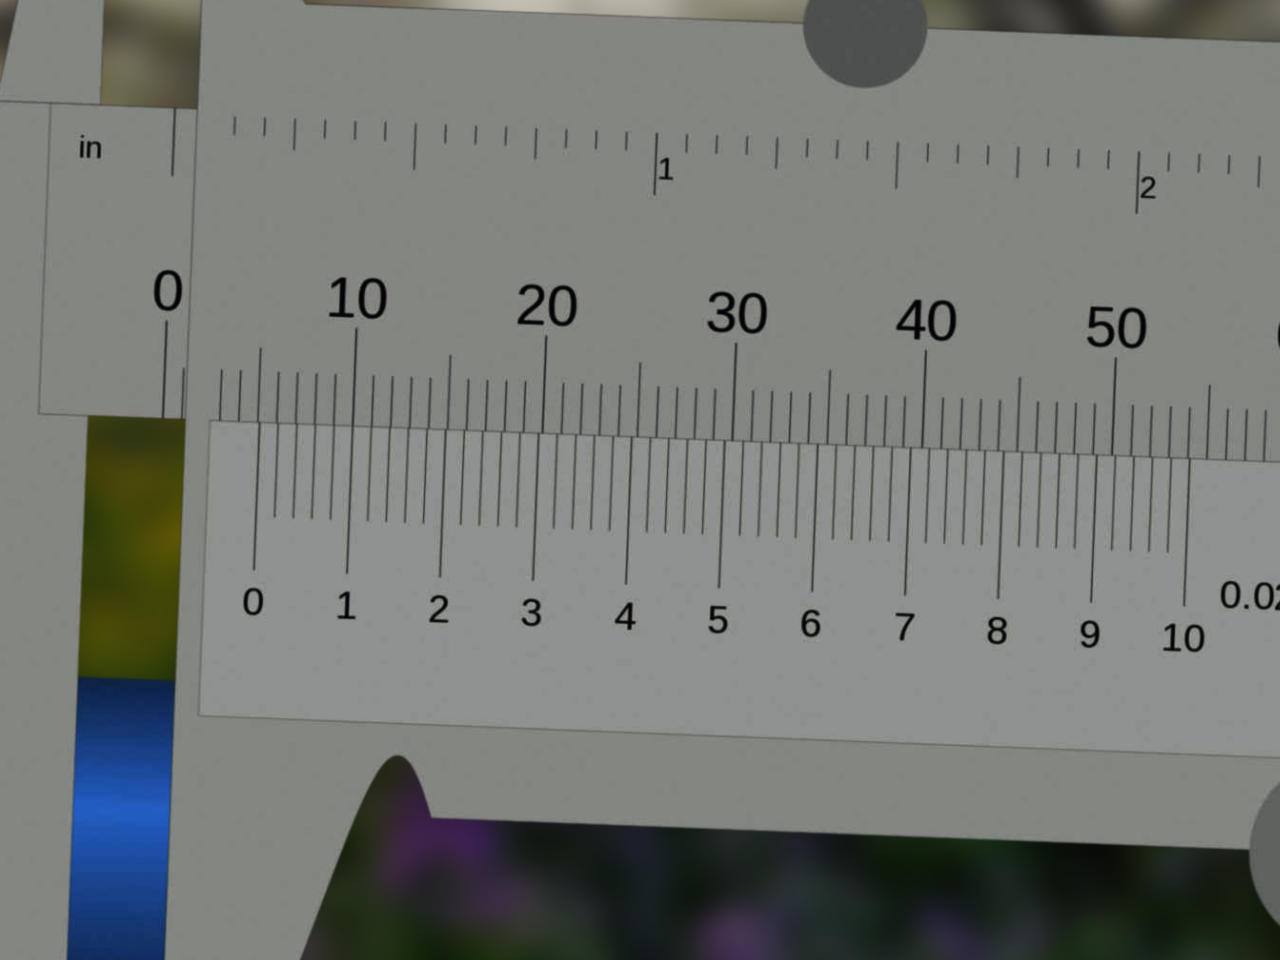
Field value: mm 5.1
